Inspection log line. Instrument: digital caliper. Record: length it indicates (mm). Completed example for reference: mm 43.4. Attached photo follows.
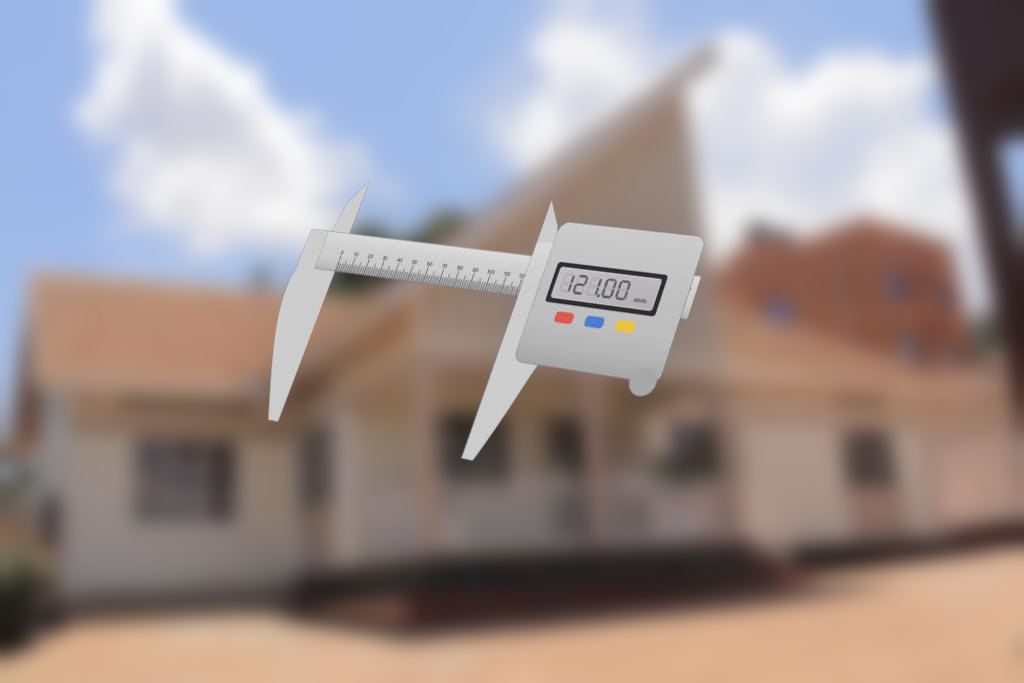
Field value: mm 121.00
